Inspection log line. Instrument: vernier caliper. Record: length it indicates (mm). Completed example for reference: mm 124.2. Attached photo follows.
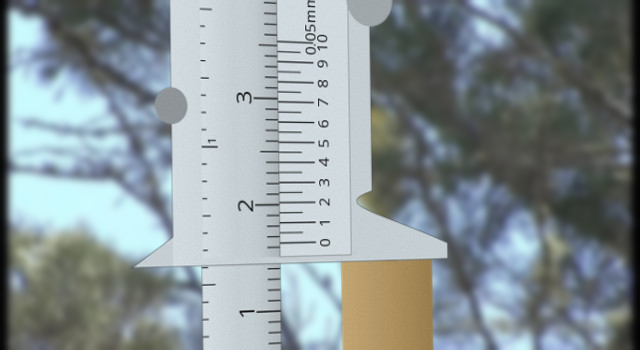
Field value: mm 16.4
